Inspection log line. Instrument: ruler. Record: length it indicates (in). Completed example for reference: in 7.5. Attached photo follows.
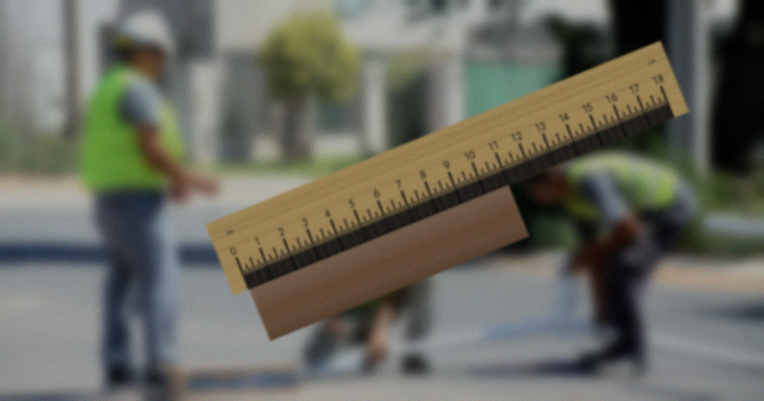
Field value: in 11
